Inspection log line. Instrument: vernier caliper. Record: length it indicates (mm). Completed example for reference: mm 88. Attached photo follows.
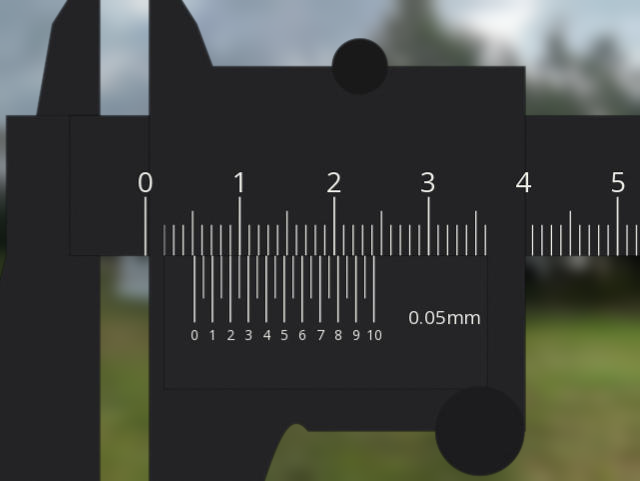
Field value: mm 5.2
